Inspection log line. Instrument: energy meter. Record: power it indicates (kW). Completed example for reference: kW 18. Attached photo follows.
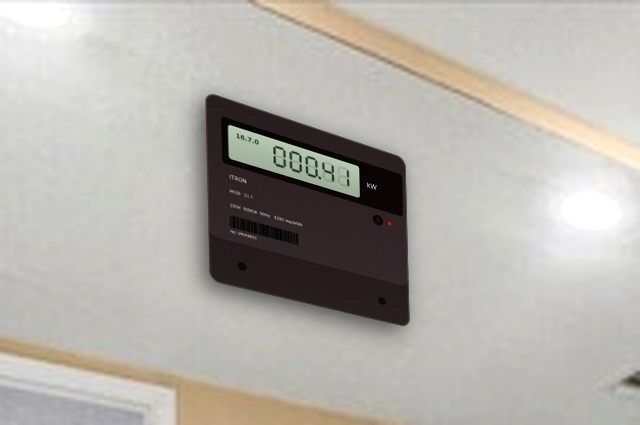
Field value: kW 0.41
